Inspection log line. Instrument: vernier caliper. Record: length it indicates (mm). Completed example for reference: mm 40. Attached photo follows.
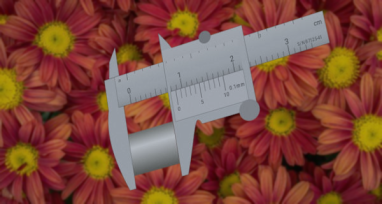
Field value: mm 8.8
